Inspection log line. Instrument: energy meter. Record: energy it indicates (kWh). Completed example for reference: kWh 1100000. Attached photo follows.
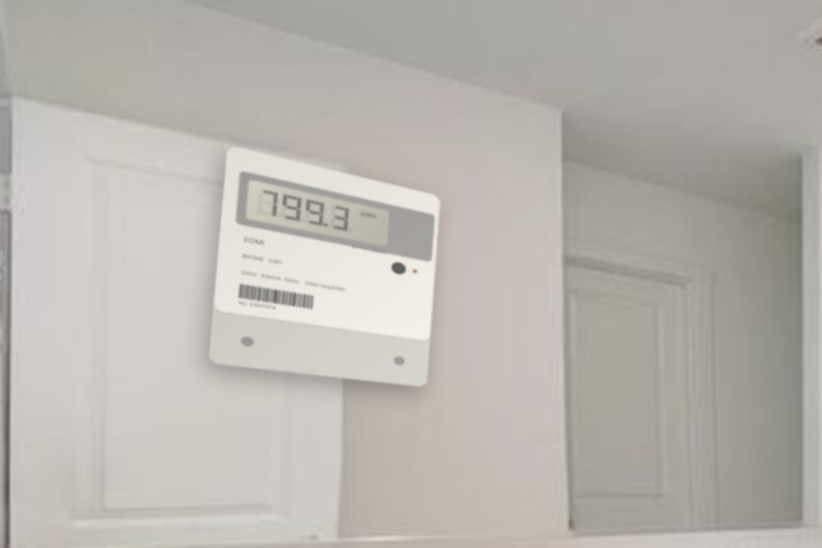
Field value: kWh 799.3
